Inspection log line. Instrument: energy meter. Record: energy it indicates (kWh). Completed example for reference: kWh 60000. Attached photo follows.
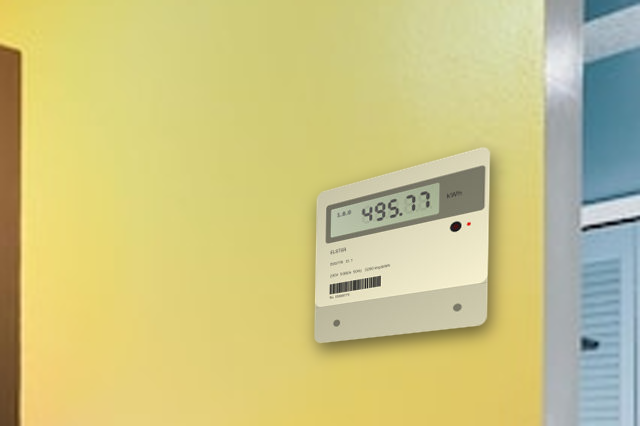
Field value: kWh 495.77
